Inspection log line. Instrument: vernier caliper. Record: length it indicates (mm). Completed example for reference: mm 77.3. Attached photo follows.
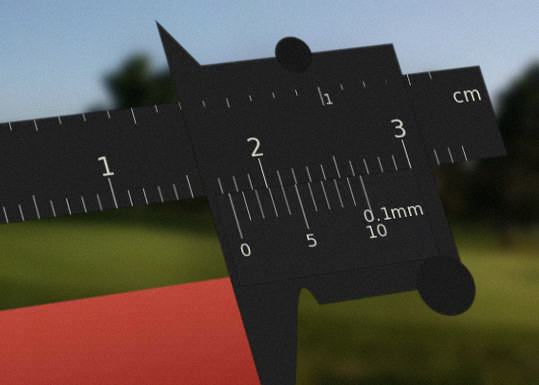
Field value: mm 17.4
